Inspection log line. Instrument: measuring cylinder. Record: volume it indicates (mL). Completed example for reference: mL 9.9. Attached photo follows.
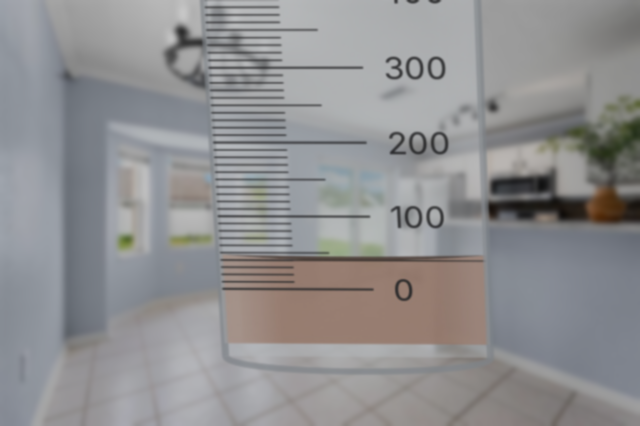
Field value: mL 40
